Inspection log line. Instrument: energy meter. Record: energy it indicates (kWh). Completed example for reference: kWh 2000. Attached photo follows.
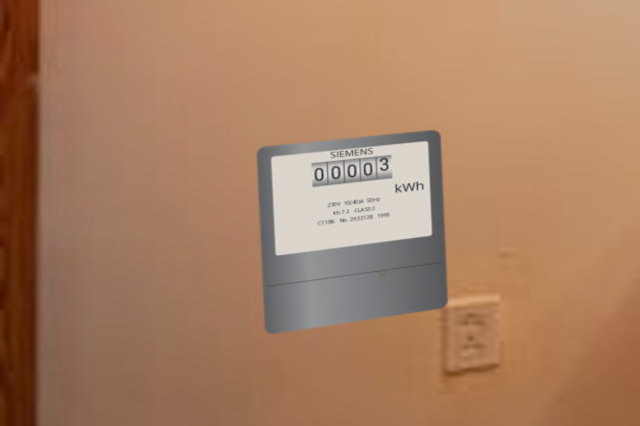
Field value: kWh 3
